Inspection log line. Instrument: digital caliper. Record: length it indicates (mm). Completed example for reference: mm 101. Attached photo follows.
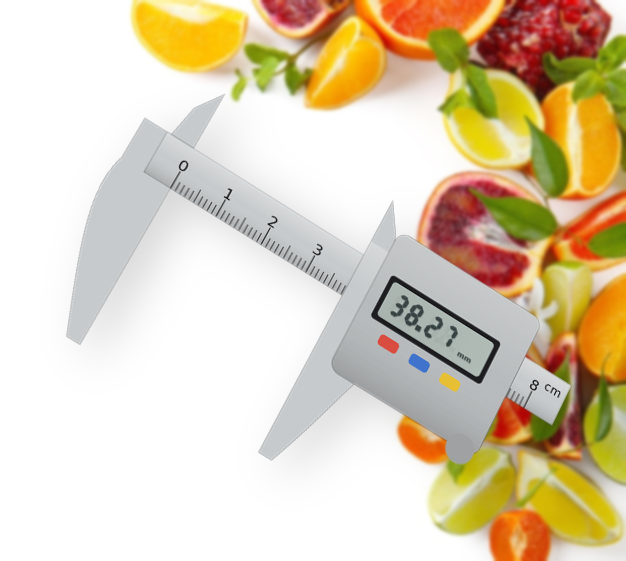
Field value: mm 38.27
